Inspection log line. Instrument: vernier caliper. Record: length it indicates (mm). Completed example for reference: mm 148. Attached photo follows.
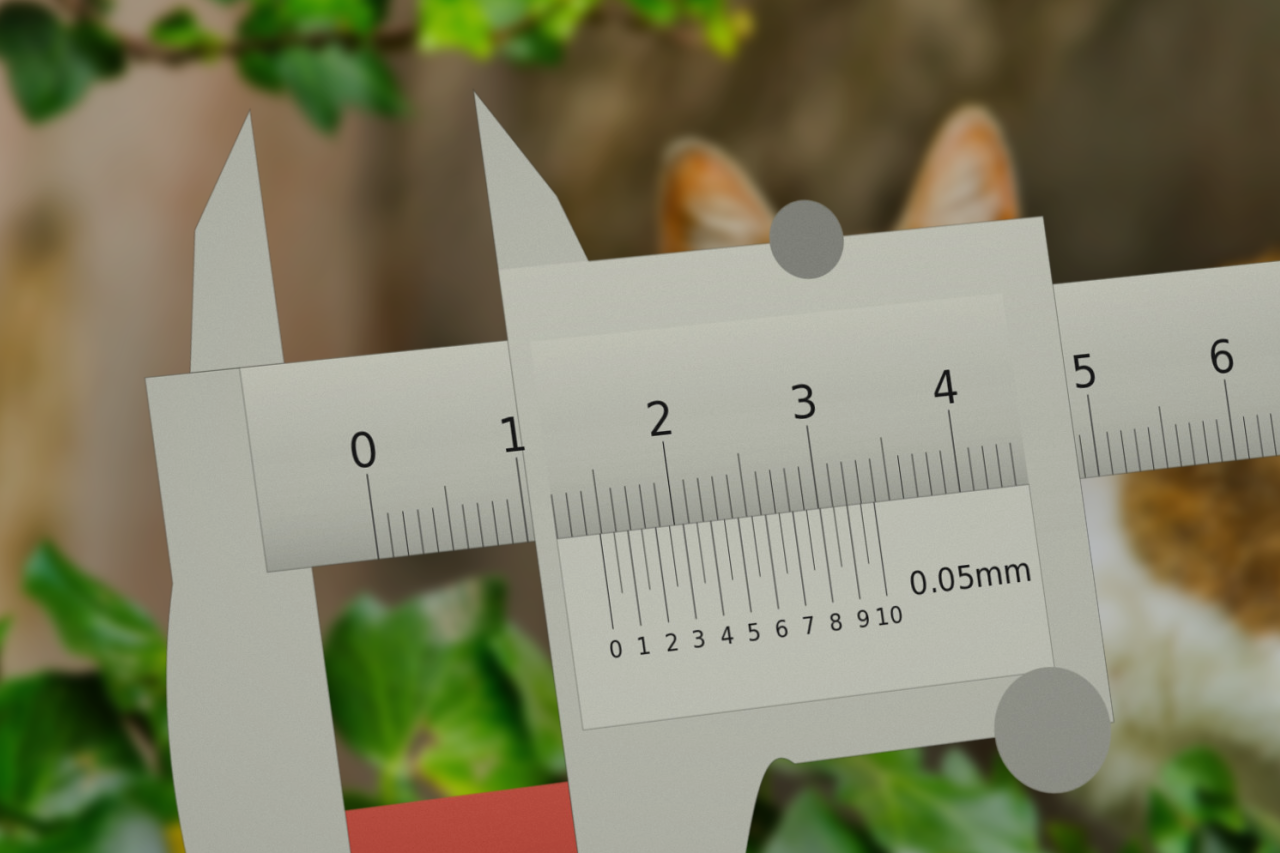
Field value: mm 14.9
